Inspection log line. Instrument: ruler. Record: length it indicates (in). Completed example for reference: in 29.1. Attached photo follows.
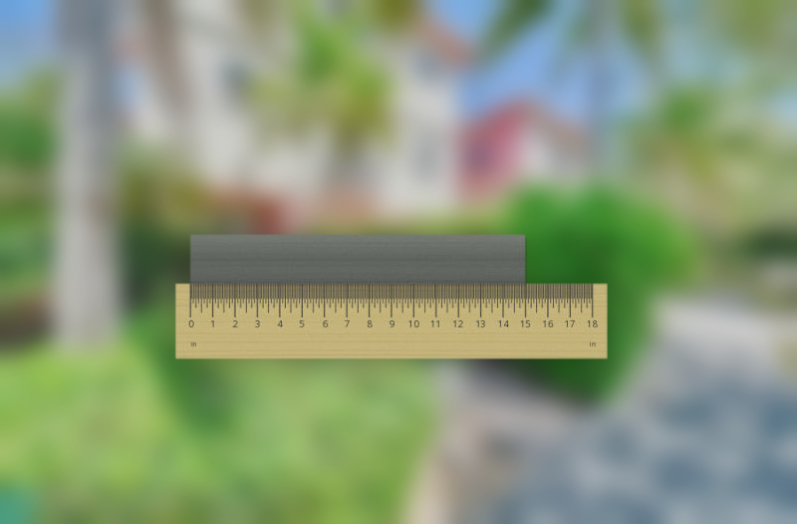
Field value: in 15
